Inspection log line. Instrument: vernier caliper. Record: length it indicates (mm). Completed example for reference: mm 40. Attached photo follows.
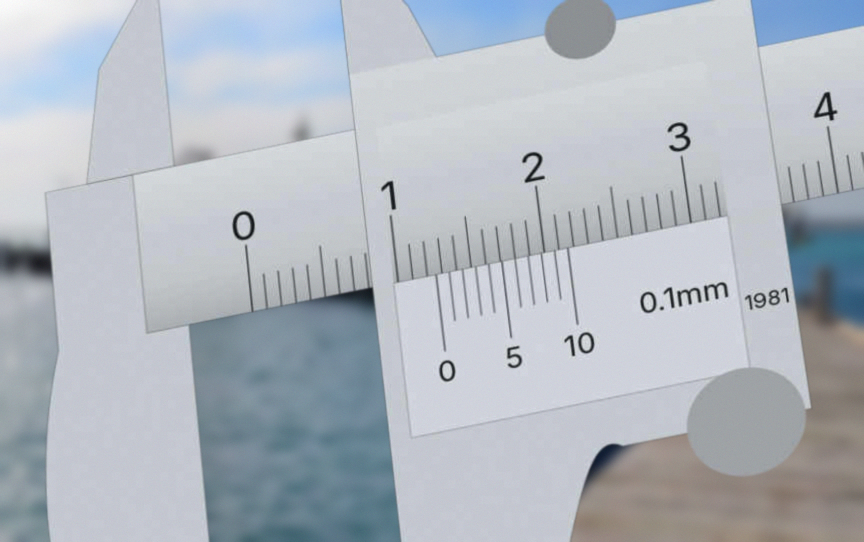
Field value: mm 12.6
